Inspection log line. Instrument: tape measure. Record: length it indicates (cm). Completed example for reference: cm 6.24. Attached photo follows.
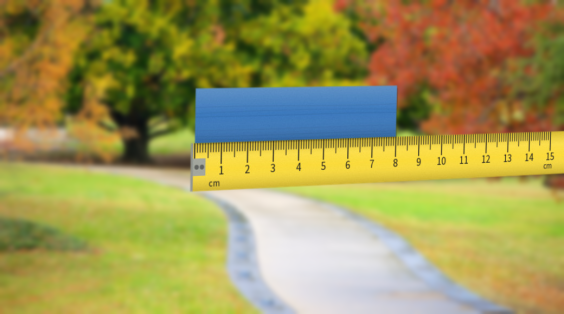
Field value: cm 8
